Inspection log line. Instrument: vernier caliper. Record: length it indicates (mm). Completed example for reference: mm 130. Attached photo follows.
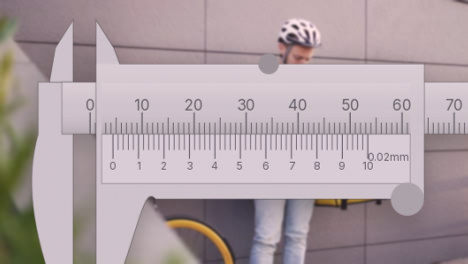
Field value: mm 4.4
